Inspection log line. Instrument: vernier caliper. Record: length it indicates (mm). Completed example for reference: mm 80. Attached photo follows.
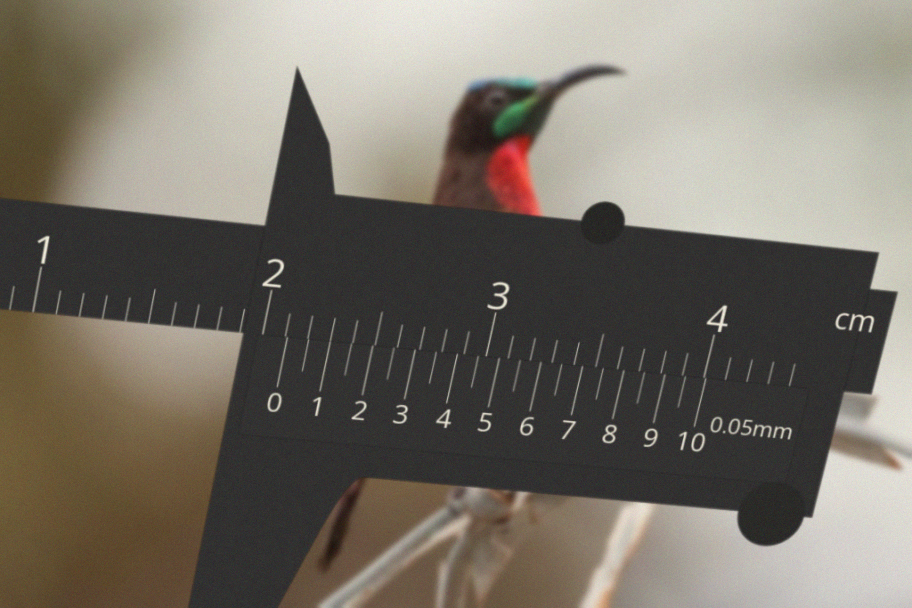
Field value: mm 21.1
